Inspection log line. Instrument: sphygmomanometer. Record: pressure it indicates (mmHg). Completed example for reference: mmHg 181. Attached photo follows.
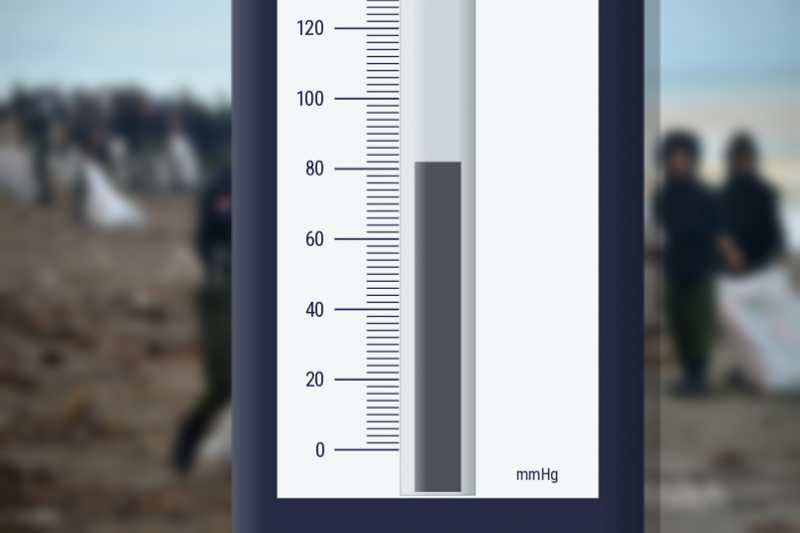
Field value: mmHg 82
